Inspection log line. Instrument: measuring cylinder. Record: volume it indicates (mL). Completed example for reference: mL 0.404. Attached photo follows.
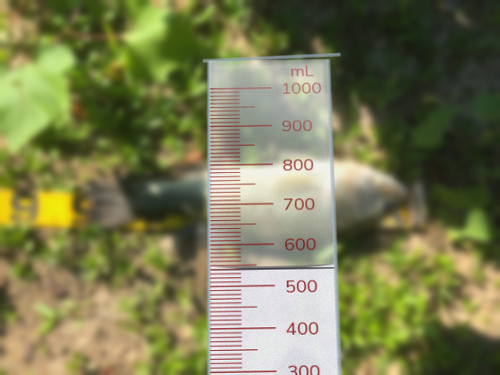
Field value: mL 540
